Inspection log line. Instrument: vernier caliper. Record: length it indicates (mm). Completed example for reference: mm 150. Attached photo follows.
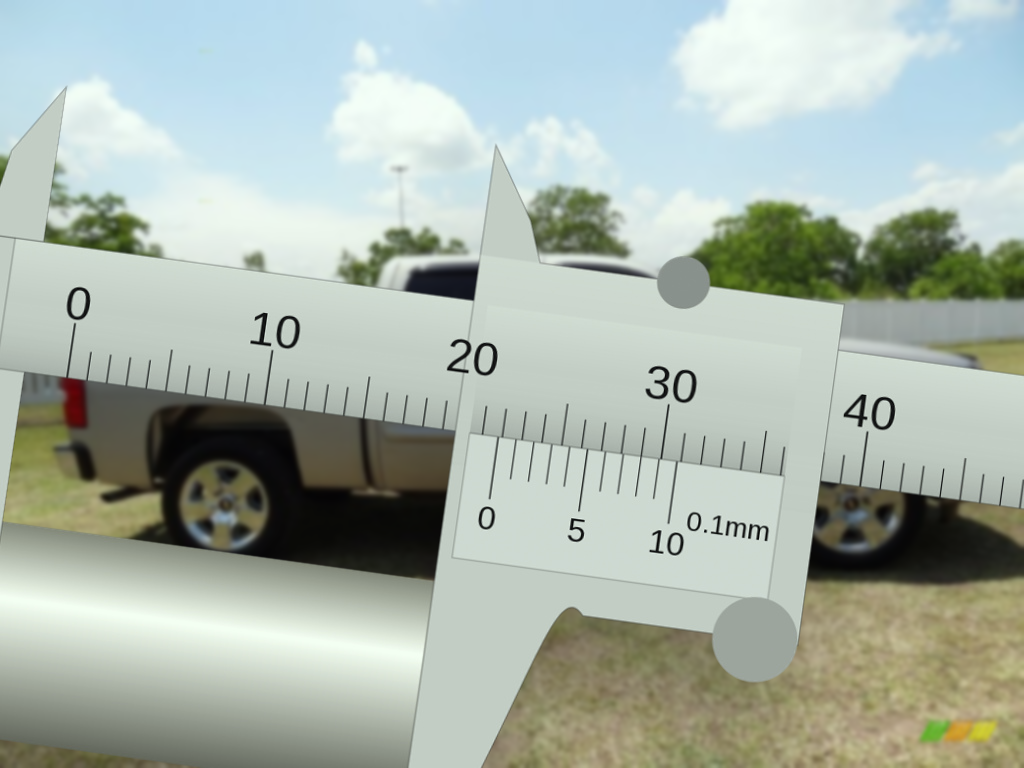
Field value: mm 21.8
